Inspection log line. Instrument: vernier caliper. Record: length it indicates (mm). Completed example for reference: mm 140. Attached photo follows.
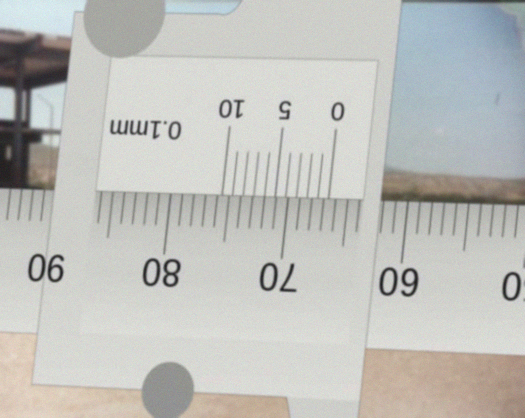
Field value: mm 66.6
